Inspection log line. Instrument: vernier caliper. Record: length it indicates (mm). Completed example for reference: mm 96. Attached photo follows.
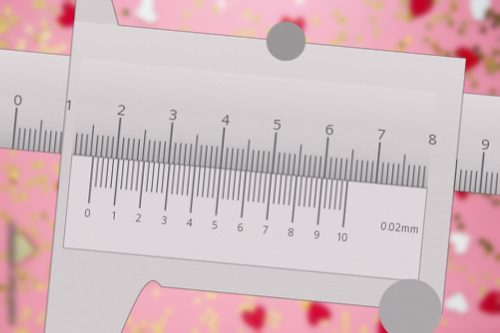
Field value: mm 15.5
